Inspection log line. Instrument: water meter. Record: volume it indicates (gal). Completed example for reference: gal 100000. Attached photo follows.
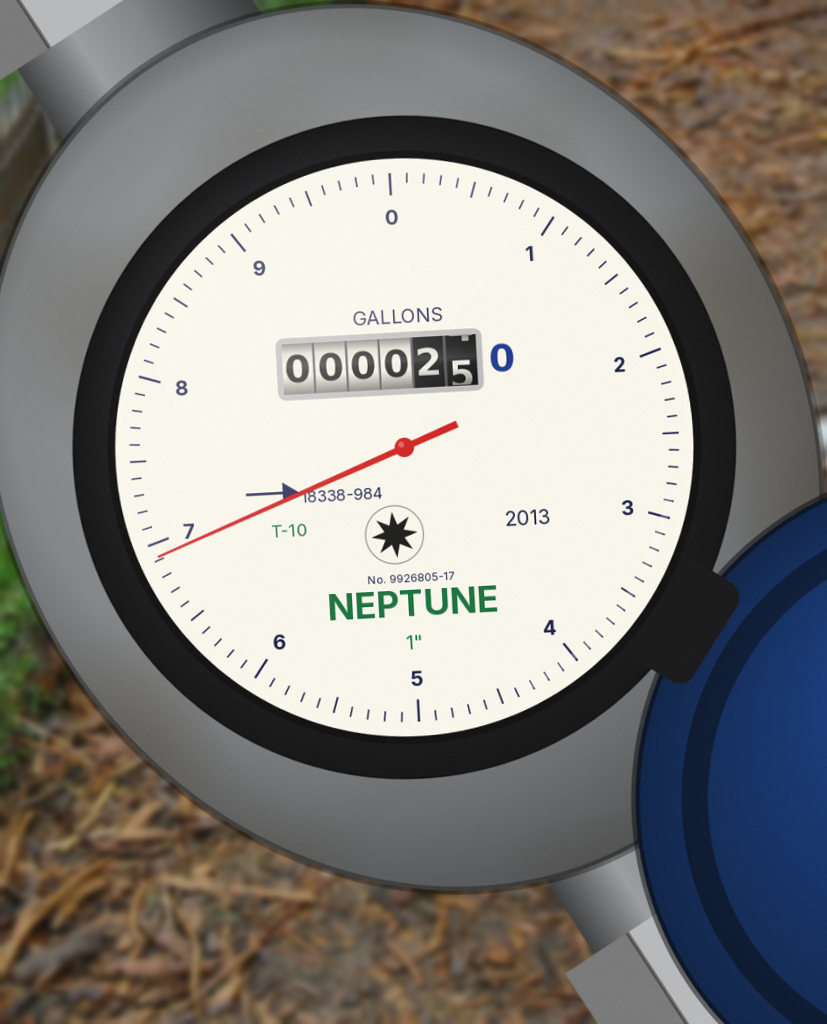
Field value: gal 246.9
